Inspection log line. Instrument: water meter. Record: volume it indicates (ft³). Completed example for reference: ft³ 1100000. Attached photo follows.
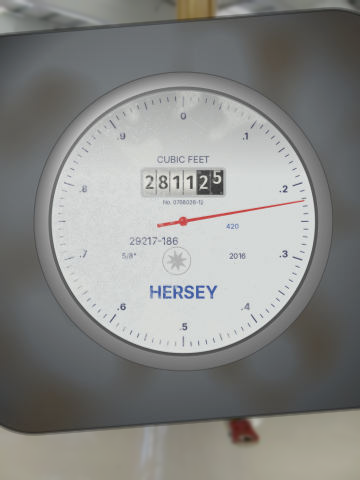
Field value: ft³ 281125.22
